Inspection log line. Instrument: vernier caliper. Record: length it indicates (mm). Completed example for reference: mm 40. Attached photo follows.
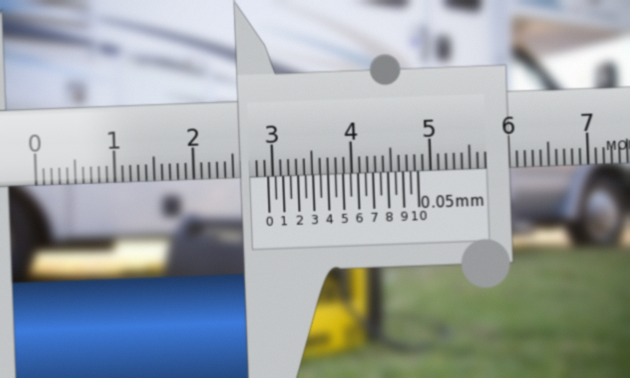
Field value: mm 29.4
